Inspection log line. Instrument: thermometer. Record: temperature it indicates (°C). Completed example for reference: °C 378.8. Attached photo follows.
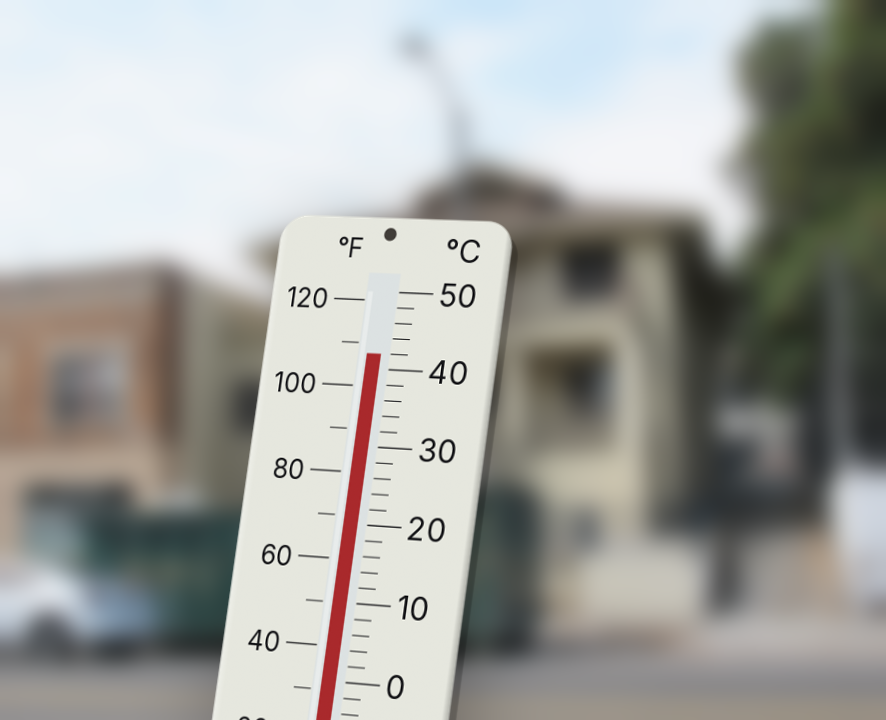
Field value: °C 42
